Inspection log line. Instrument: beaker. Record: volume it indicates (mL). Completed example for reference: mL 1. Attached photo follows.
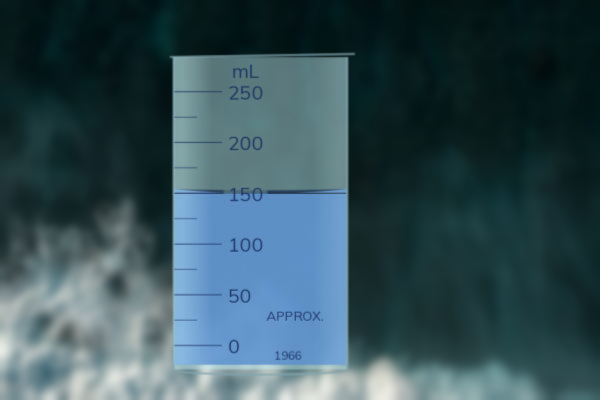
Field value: mL 150
